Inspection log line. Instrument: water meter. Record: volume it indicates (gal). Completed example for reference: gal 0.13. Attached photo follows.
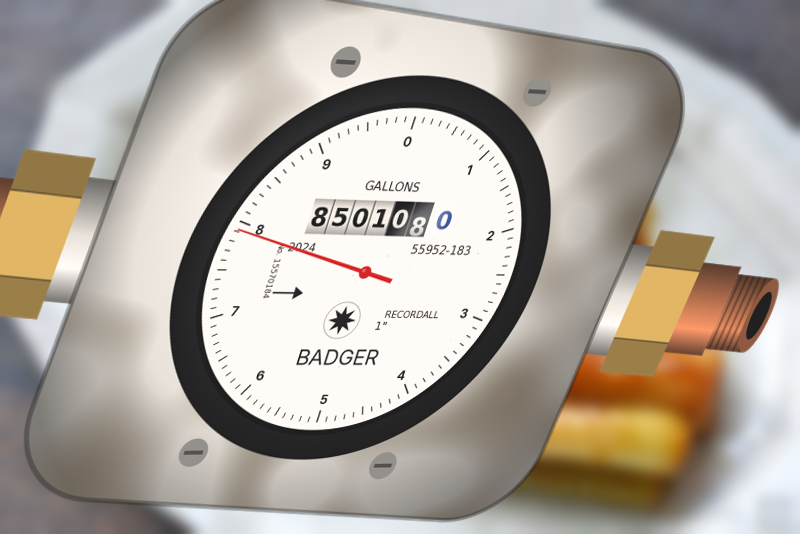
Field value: gal 8501077.9
